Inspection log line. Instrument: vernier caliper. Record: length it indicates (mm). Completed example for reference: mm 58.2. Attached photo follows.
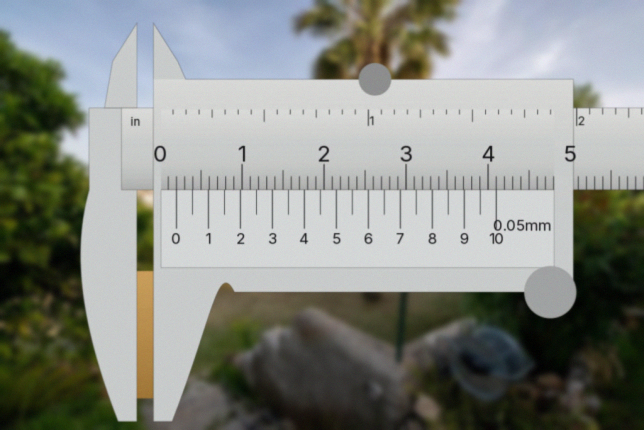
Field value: mm 2.0
